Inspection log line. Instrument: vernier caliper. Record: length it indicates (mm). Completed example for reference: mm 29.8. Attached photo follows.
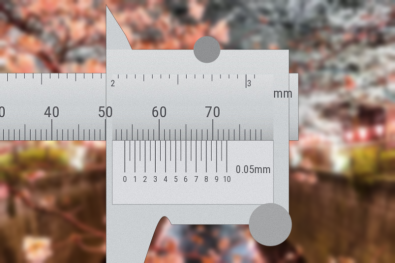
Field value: mm 53.6
